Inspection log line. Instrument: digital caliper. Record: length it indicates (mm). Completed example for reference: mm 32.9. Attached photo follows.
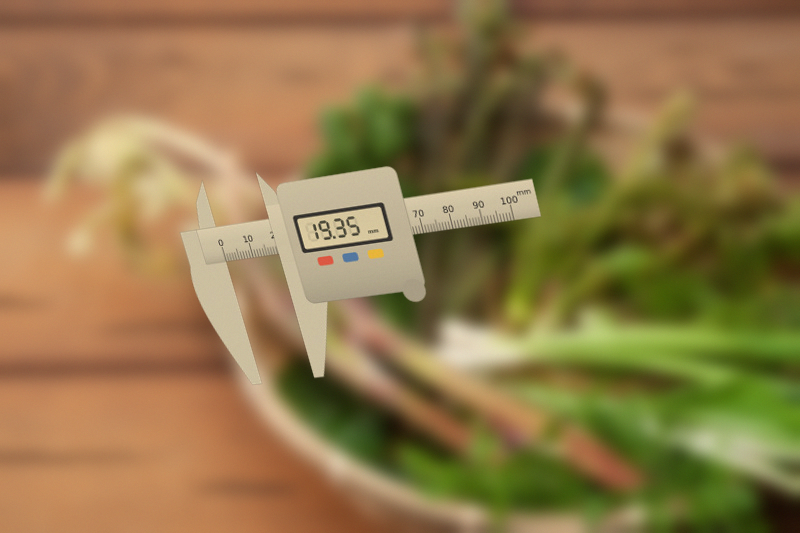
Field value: mm 19.35
